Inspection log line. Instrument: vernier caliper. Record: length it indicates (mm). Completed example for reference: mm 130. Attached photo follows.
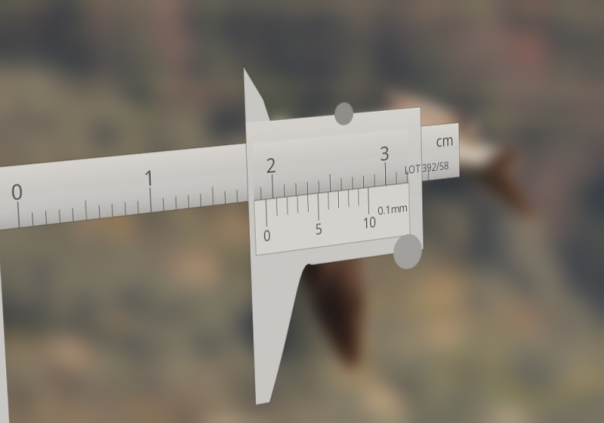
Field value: mm 19.4
